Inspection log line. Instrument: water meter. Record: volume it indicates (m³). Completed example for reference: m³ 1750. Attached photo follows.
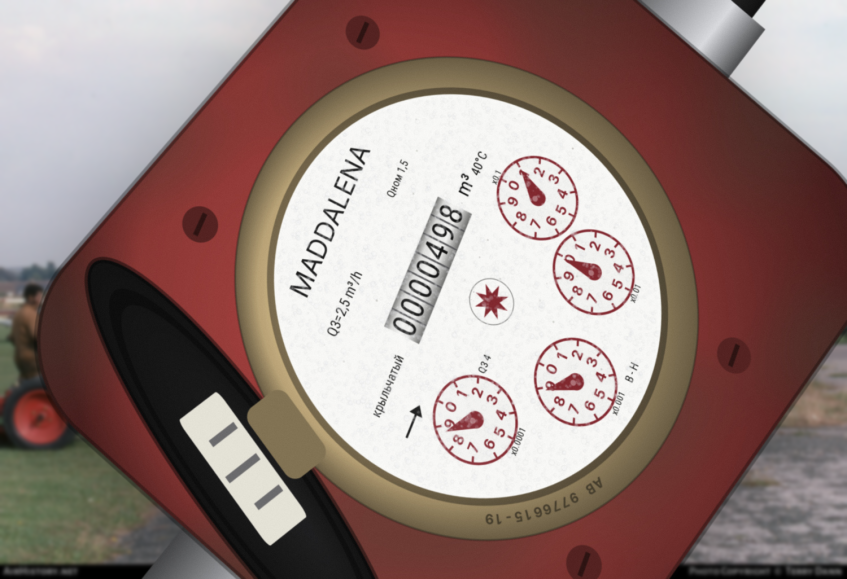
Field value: m³ 498.0988
